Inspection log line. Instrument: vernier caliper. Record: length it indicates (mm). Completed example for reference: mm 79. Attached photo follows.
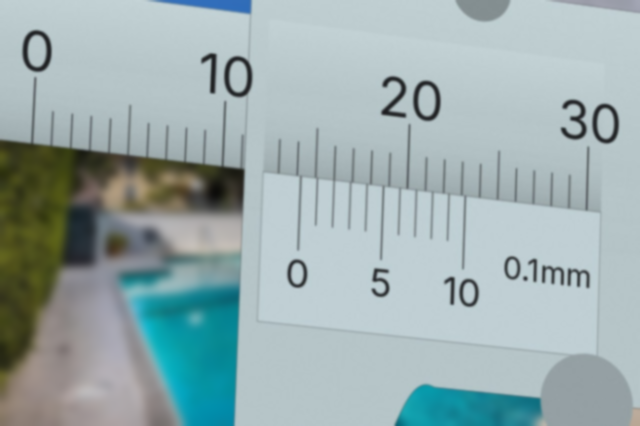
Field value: mm 14.2
